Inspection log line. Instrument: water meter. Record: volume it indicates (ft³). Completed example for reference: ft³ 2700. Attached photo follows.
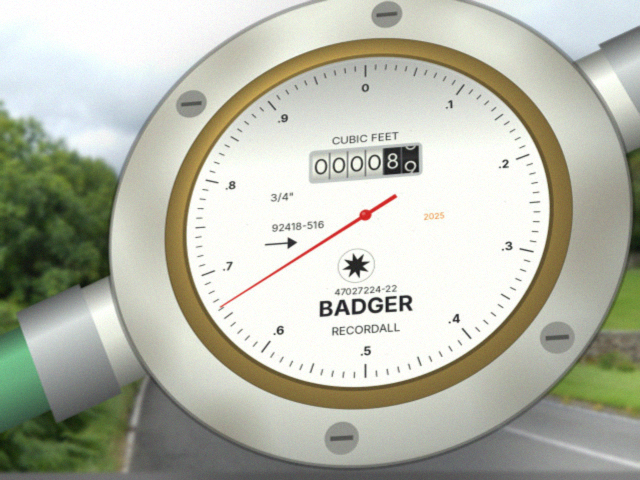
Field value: ft³ 88.66
